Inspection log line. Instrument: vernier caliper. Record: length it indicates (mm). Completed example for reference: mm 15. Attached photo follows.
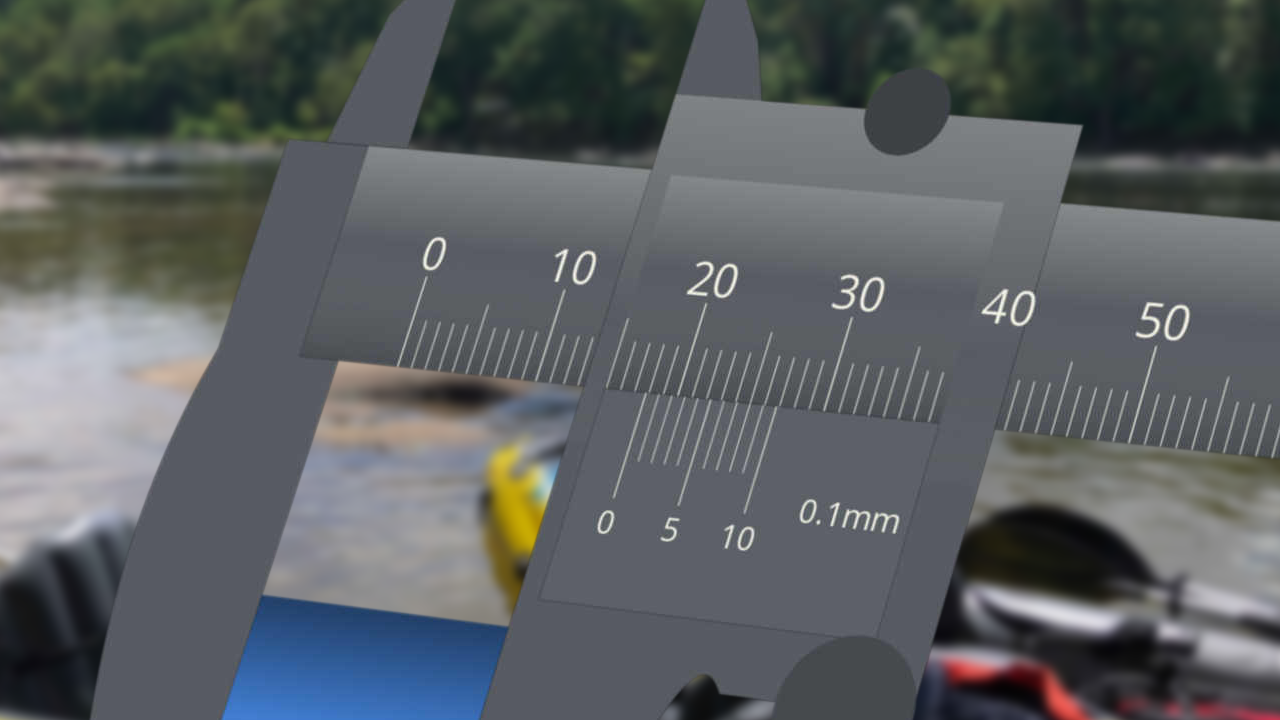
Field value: mm 17.8
